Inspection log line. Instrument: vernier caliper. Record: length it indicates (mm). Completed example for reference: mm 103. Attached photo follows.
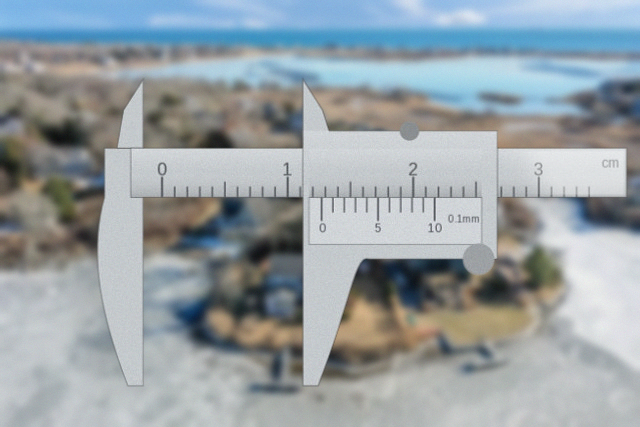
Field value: mm 12.7
